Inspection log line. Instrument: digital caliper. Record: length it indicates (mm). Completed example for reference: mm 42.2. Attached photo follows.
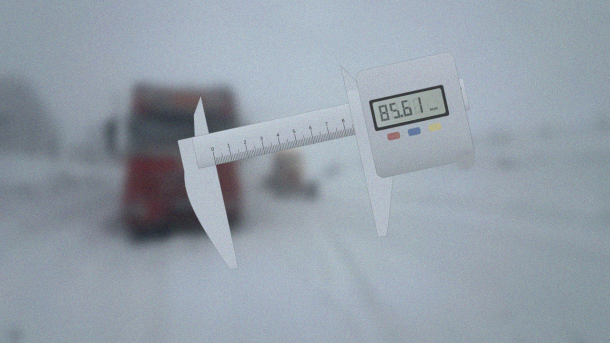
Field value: mm 85.61
